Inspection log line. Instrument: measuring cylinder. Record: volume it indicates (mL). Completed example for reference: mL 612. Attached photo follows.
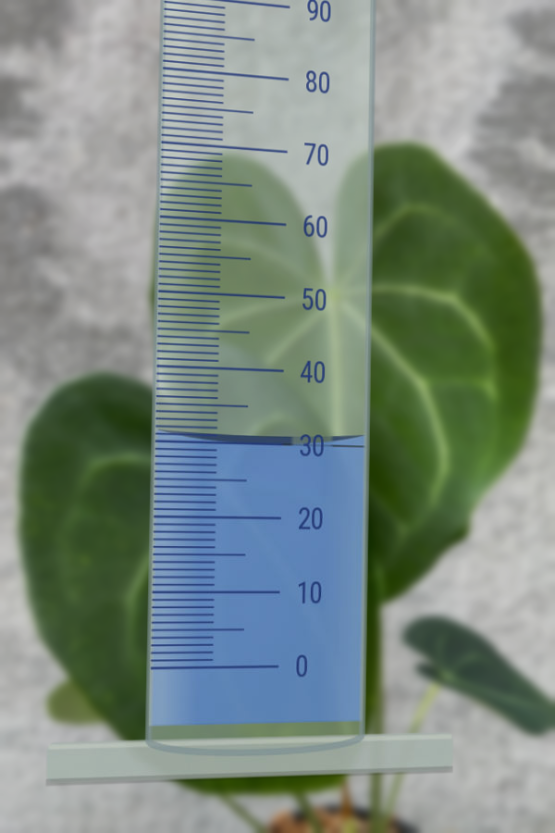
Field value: mL 30
